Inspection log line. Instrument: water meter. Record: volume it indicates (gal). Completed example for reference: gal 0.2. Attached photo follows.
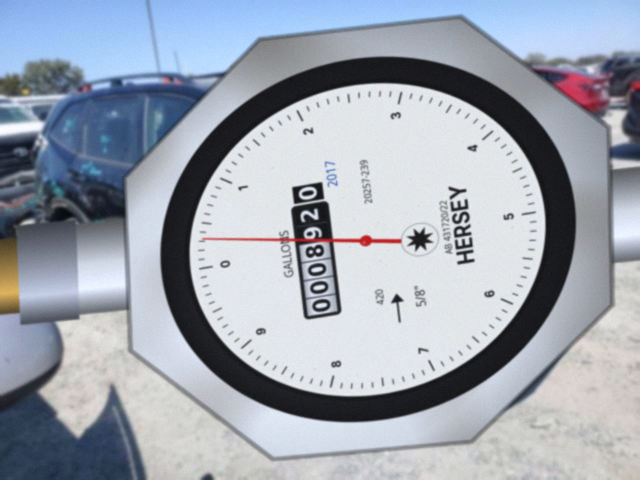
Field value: gal 8920.3
